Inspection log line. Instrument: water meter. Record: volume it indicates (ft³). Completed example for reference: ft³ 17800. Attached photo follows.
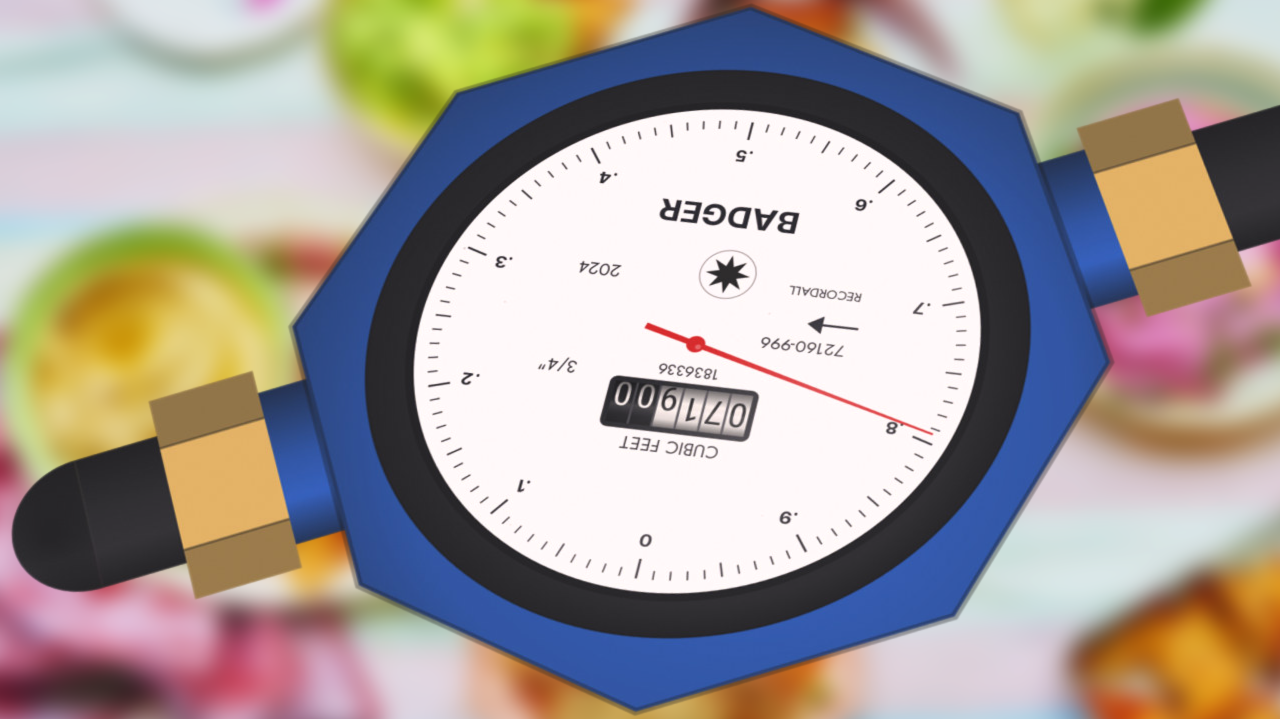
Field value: ft³ 71899.79
